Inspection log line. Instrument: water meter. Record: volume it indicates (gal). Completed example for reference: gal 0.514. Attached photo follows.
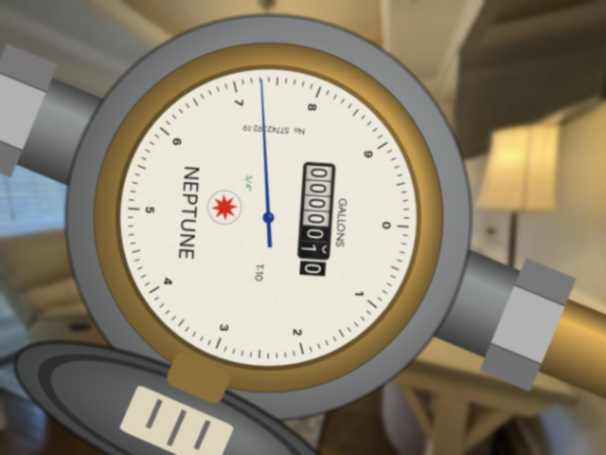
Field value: gal 7.3
